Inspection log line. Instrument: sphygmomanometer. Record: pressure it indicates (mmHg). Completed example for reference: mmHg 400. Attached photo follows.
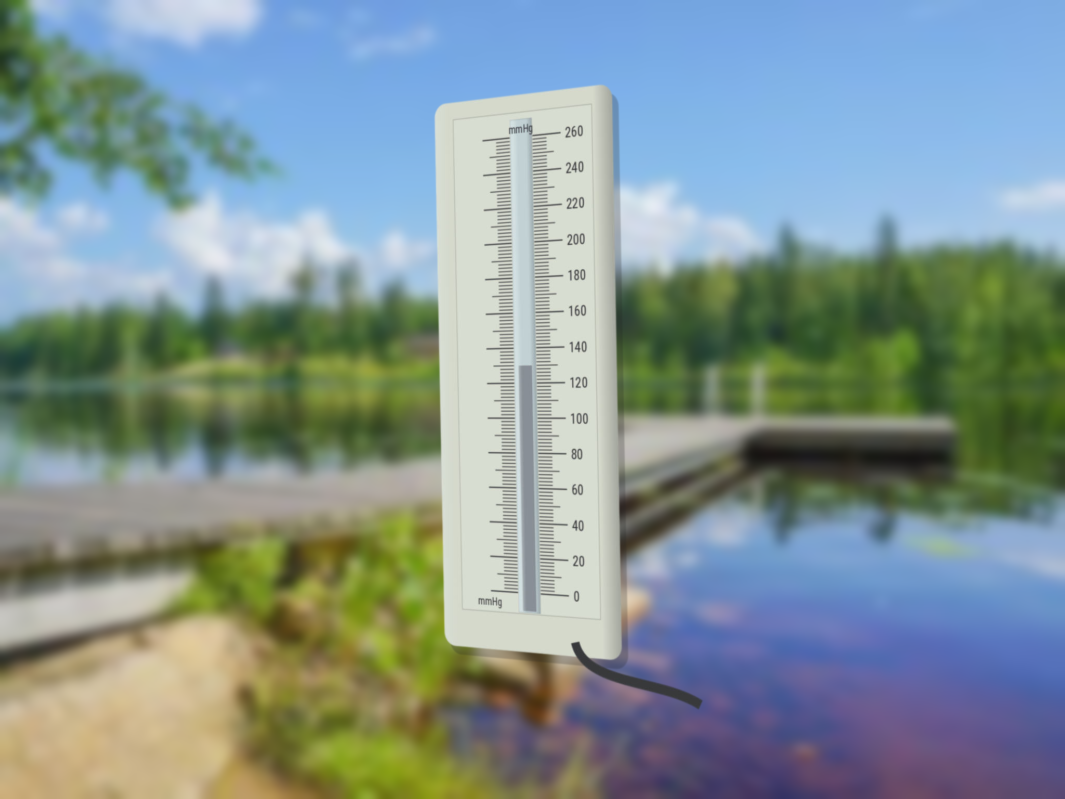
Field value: mmHg 130
